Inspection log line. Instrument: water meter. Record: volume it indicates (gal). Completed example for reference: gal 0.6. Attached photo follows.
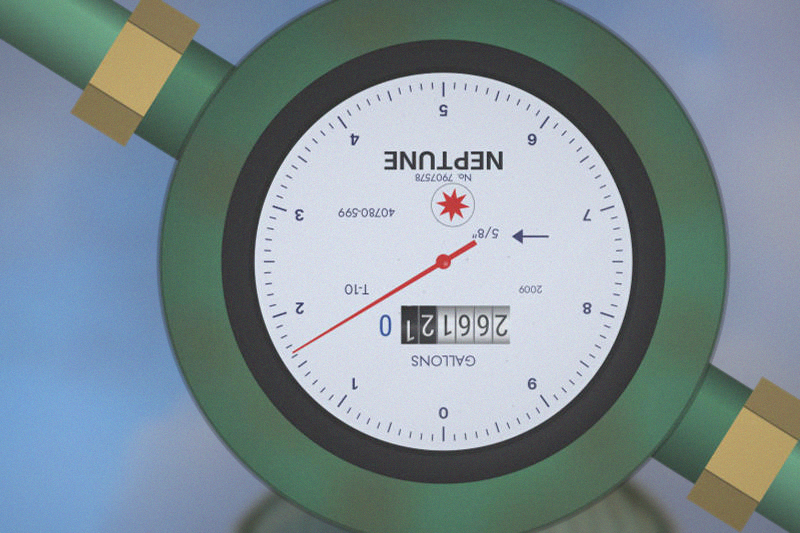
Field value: gal 2661211.6
